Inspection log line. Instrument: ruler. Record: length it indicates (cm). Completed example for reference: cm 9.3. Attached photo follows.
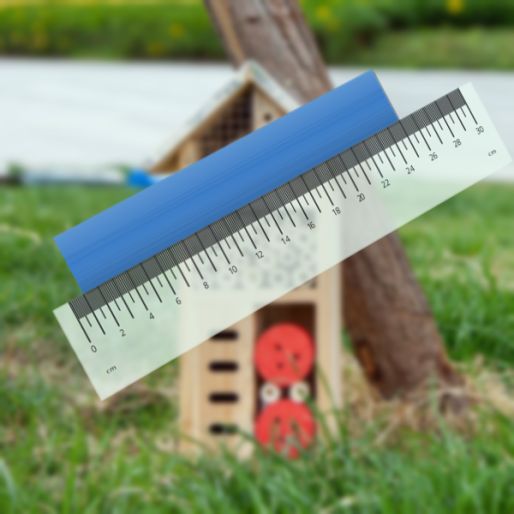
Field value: cm 24
